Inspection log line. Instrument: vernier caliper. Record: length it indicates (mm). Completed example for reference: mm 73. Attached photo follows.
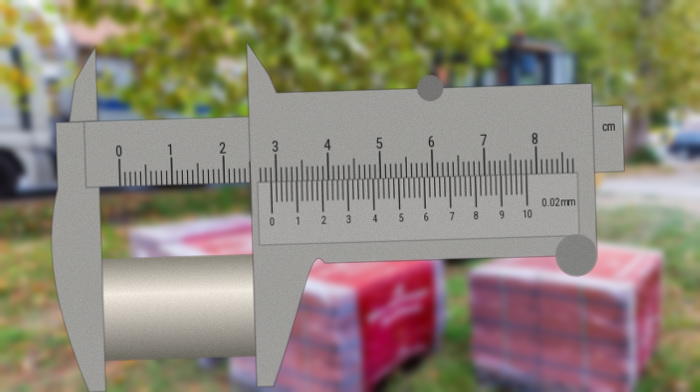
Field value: mm 29.0
